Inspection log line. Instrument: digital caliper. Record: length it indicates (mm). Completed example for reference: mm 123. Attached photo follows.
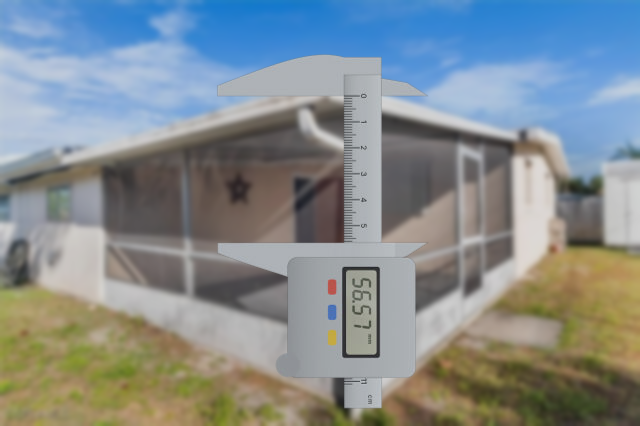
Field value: mm 56.57
